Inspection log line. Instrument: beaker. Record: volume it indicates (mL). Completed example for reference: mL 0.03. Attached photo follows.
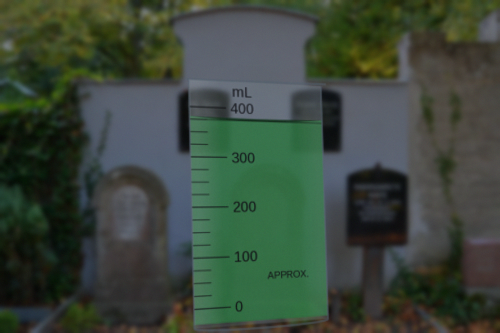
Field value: mL 375
